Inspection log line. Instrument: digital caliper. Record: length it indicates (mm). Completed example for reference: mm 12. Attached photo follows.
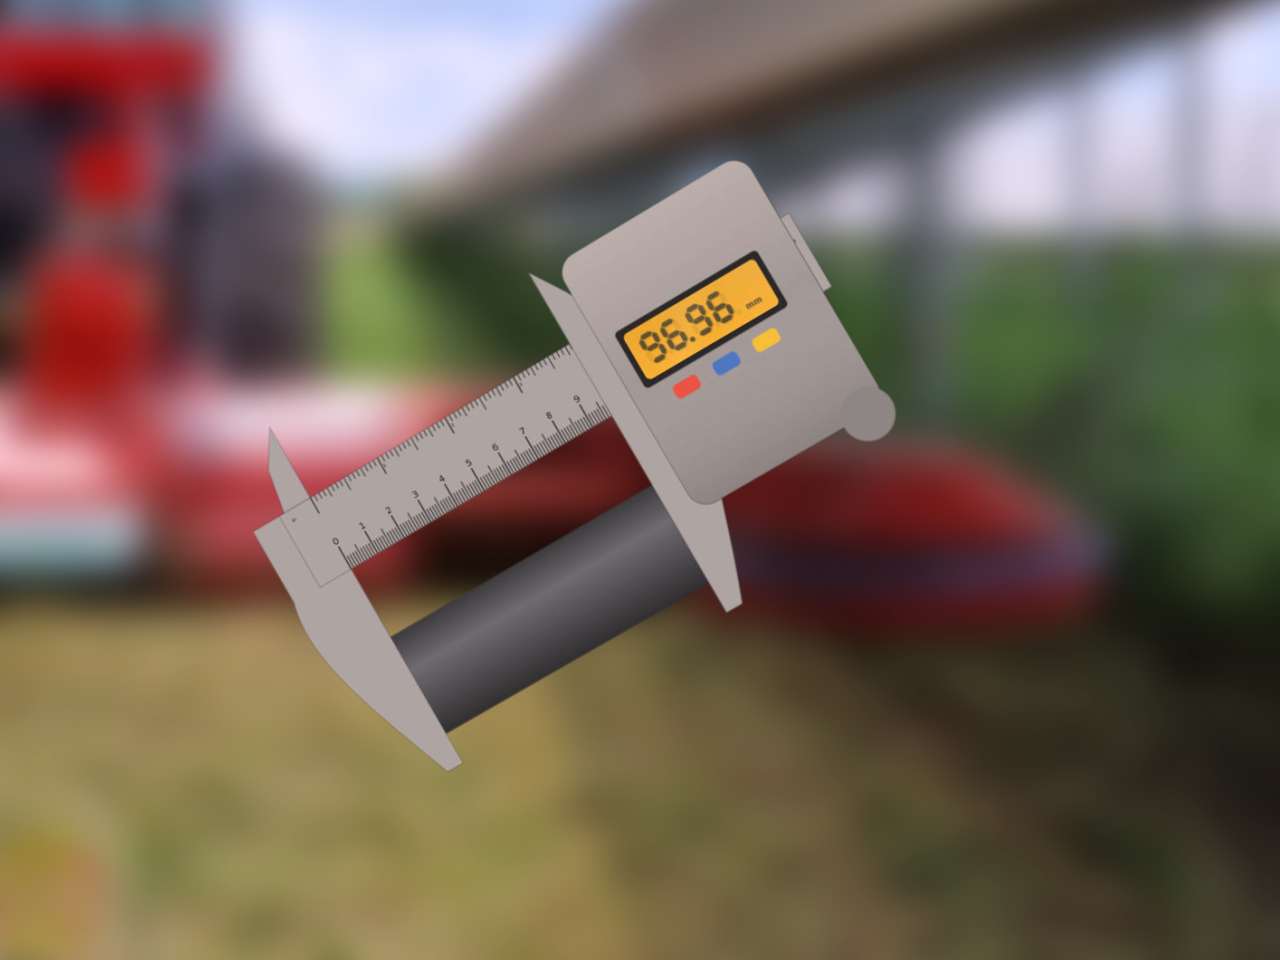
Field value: mm 96.96
